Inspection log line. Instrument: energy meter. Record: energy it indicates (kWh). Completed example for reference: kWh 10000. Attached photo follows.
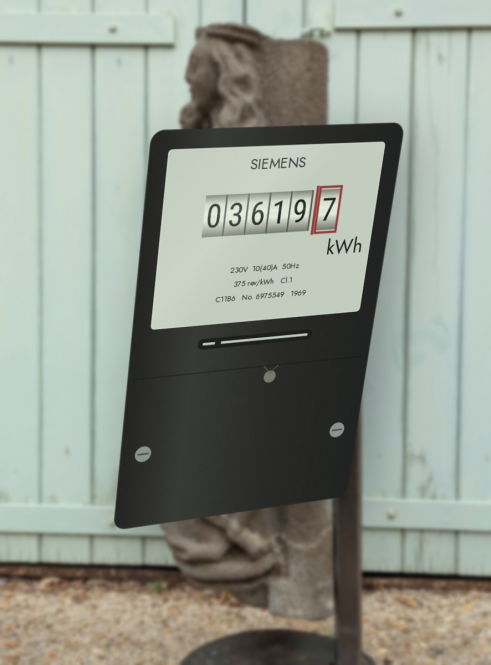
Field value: kWh 3619.7
